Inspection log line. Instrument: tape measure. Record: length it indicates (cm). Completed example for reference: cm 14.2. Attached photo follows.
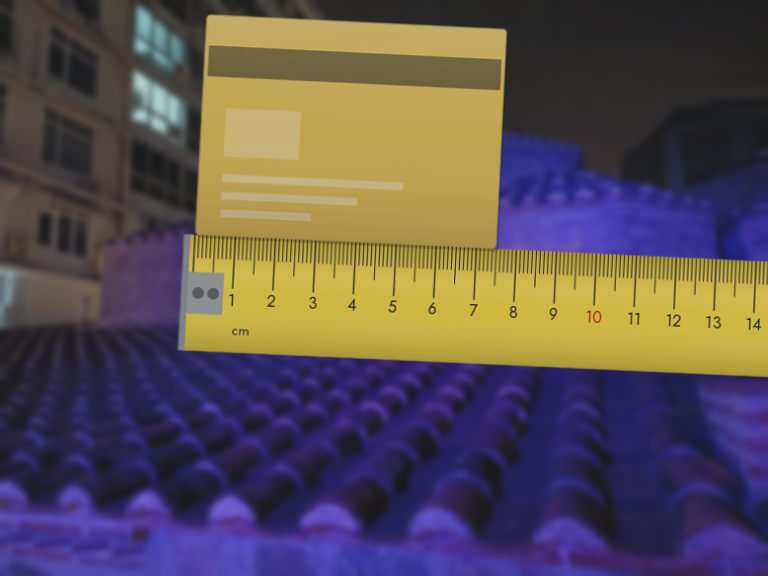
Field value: cm 7.5
